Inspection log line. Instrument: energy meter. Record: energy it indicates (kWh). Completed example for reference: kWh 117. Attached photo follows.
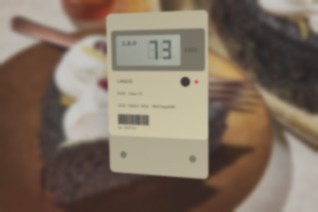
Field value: kWh 73
